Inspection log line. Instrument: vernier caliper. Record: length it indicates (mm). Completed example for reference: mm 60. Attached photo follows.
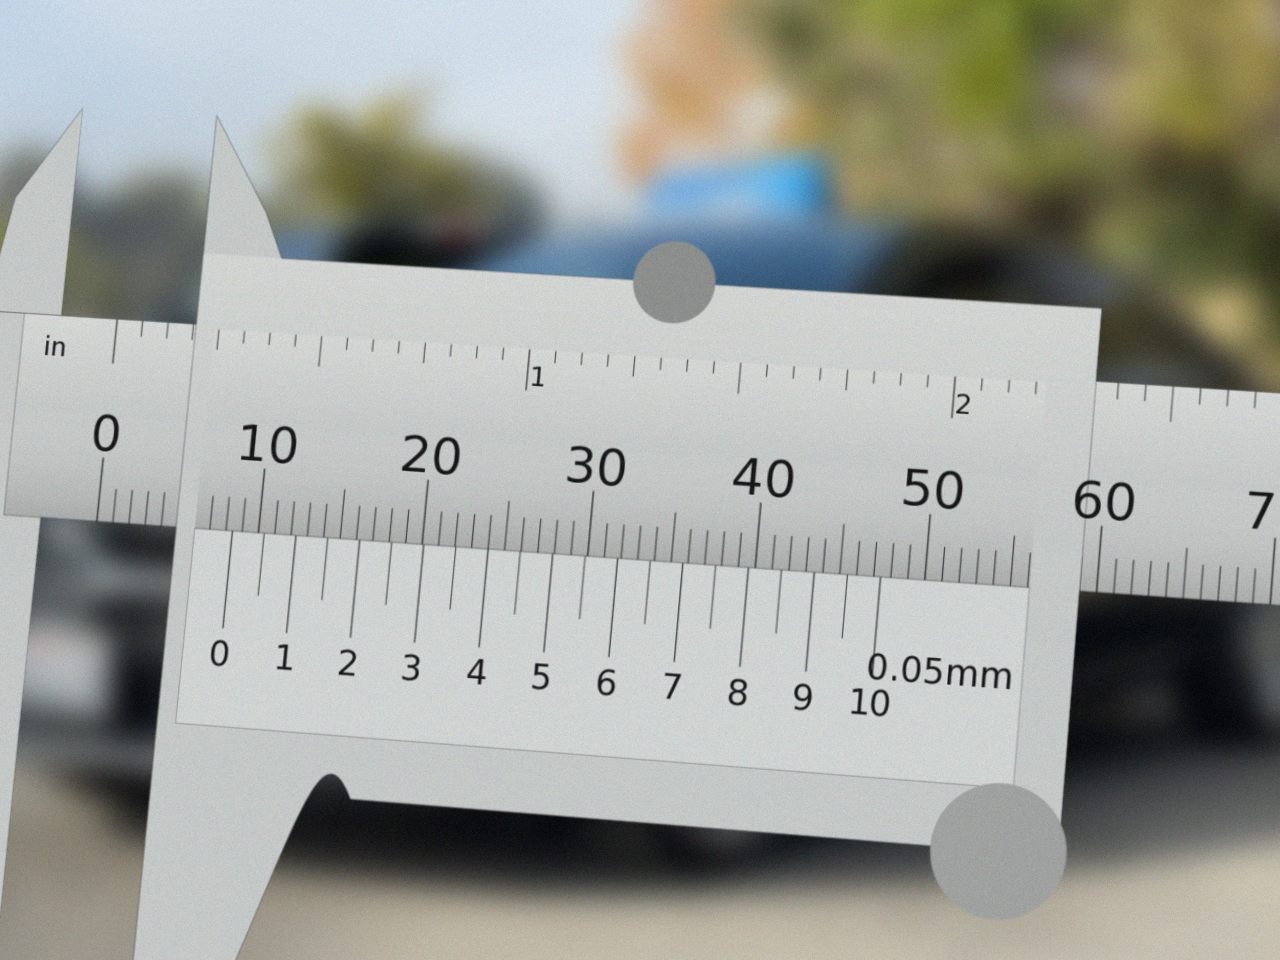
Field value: mm 8.4
